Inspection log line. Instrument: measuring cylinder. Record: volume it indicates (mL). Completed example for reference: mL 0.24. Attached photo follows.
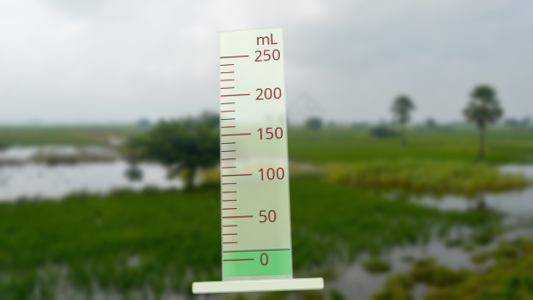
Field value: mL 10
